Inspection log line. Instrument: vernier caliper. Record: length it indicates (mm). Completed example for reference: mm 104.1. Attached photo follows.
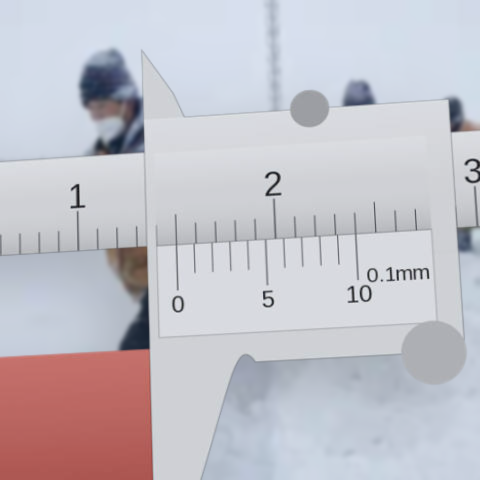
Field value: mm 15.0
